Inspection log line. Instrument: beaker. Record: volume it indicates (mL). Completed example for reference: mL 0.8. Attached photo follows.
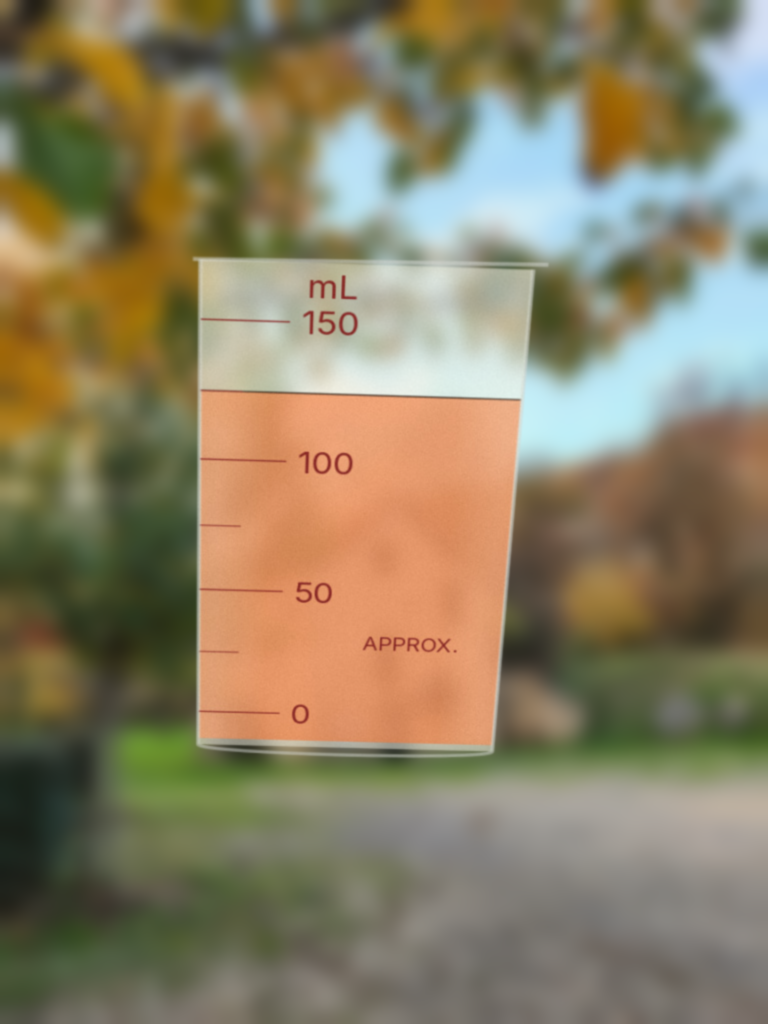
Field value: mL 125
